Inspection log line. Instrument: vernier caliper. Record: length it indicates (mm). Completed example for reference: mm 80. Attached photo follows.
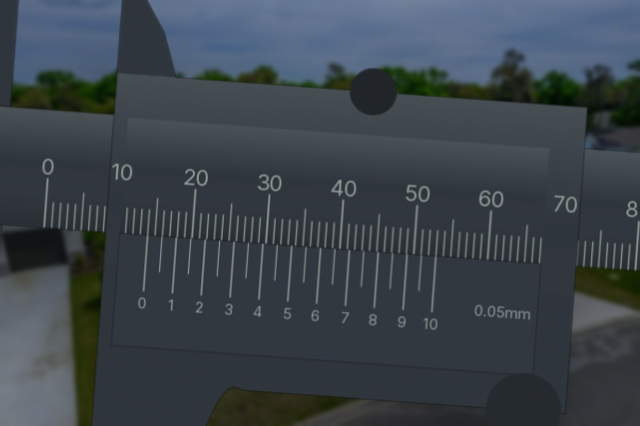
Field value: mm 14.0
